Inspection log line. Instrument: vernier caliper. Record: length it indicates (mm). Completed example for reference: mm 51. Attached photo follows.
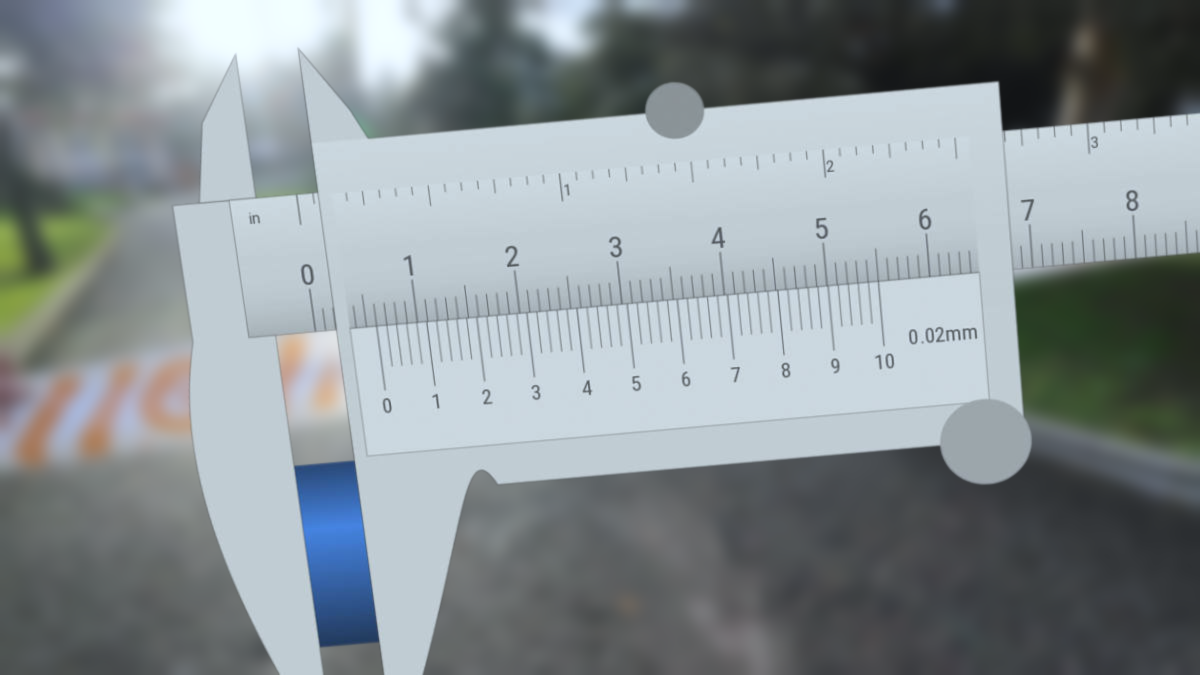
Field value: mm 6.0
